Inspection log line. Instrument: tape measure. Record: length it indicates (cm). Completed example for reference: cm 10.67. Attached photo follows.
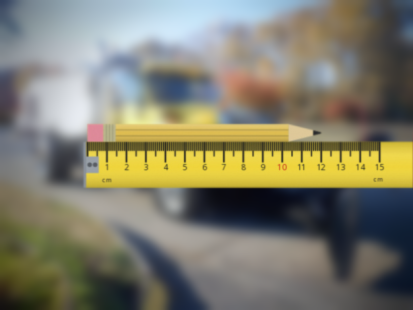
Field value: cm 12
